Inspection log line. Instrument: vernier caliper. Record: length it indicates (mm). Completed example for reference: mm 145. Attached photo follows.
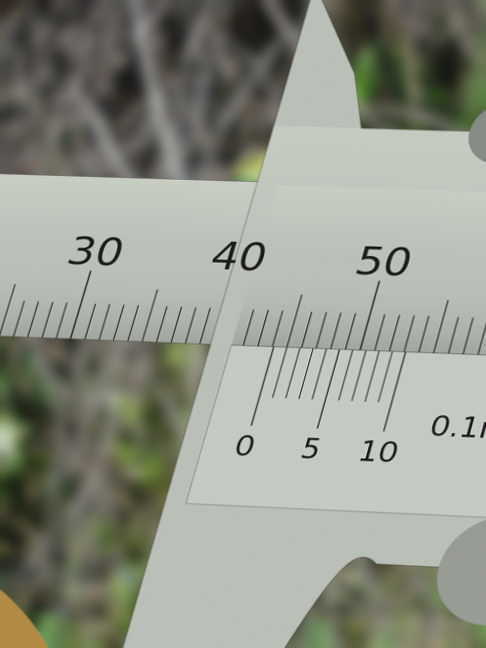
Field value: mm 44.1
